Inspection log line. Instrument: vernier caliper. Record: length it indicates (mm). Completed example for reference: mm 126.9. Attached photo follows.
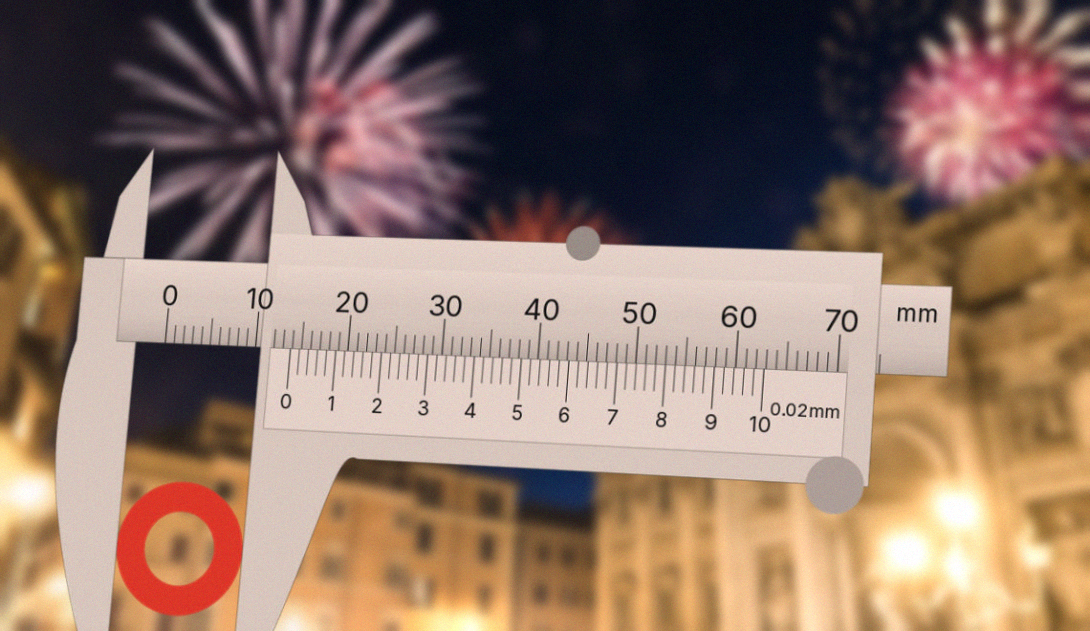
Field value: mm 13.8
